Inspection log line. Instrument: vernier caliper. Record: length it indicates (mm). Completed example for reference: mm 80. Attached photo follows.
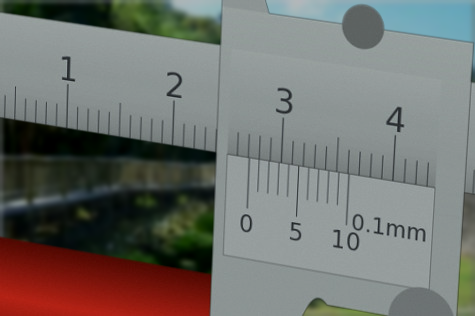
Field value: mm 27.1
